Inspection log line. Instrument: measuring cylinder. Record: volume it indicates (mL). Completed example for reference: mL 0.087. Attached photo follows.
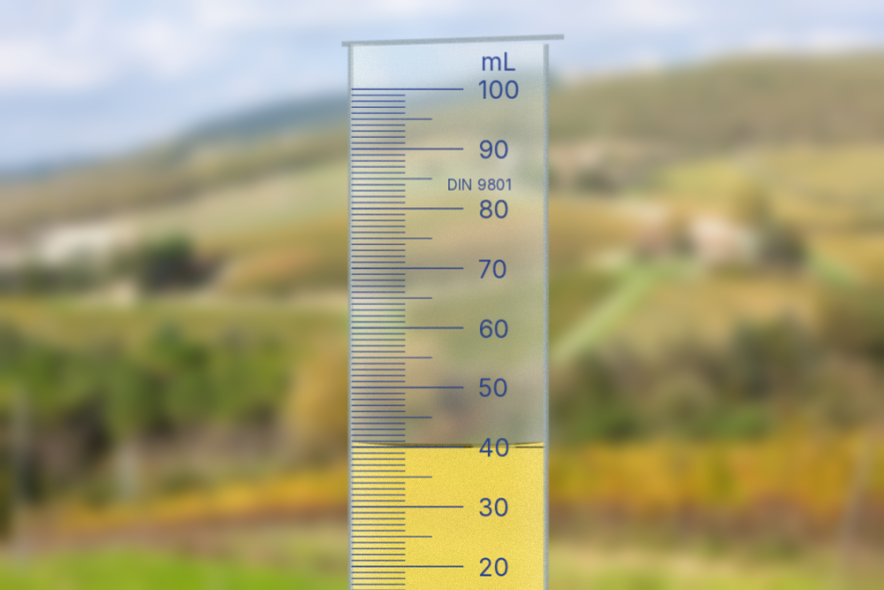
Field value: mL 40
